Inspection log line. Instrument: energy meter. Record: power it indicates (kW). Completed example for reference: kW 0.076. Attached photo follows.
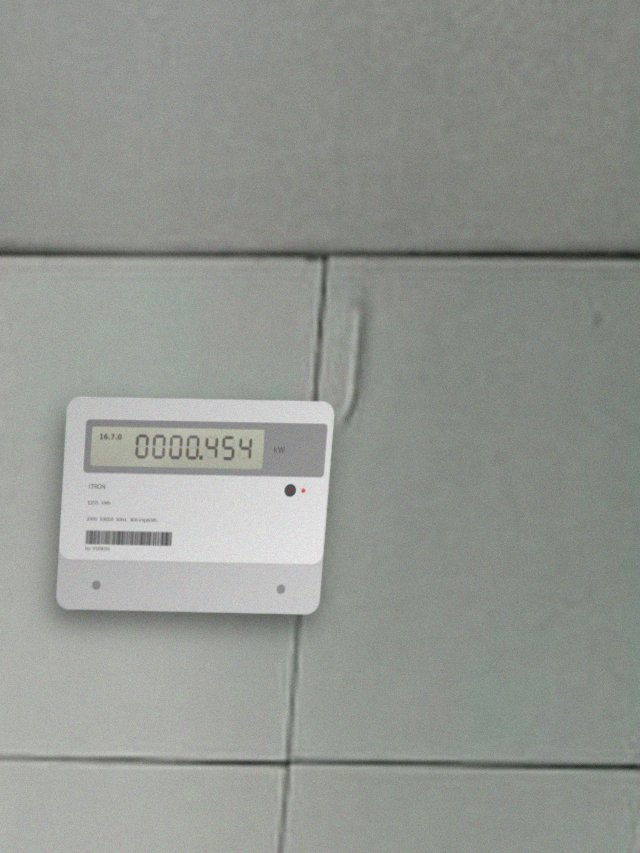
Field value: kW 0.454
